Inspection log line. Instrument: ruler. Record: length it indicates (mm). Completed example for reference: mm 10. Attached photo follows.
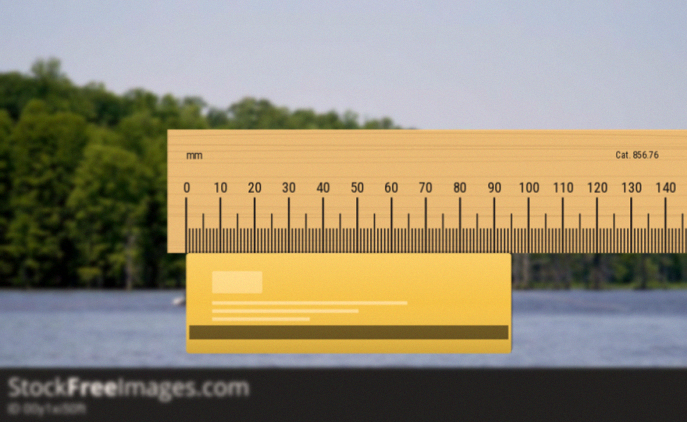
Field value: mm 95
